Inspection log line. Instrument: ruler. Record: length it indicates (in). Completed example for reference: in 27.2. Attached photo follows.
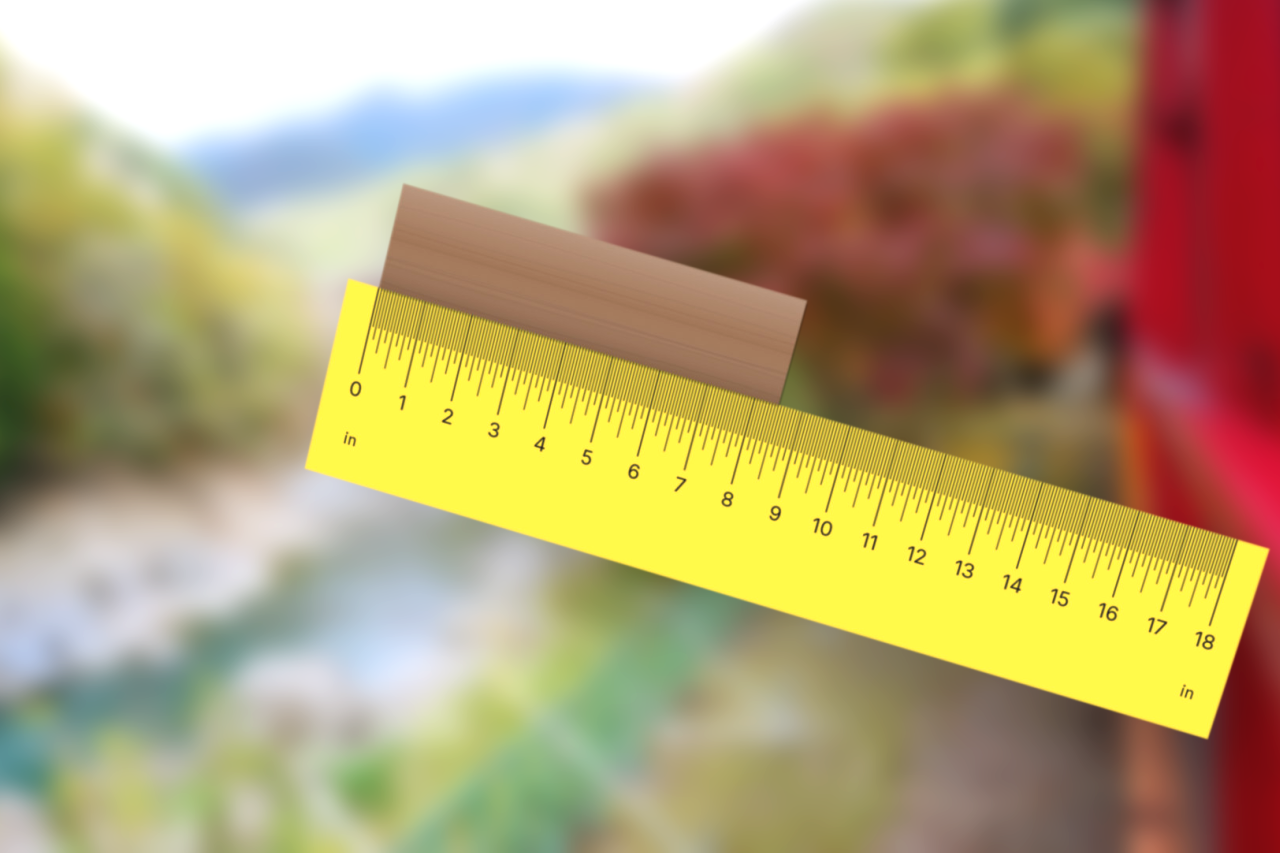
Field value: in 8.5
